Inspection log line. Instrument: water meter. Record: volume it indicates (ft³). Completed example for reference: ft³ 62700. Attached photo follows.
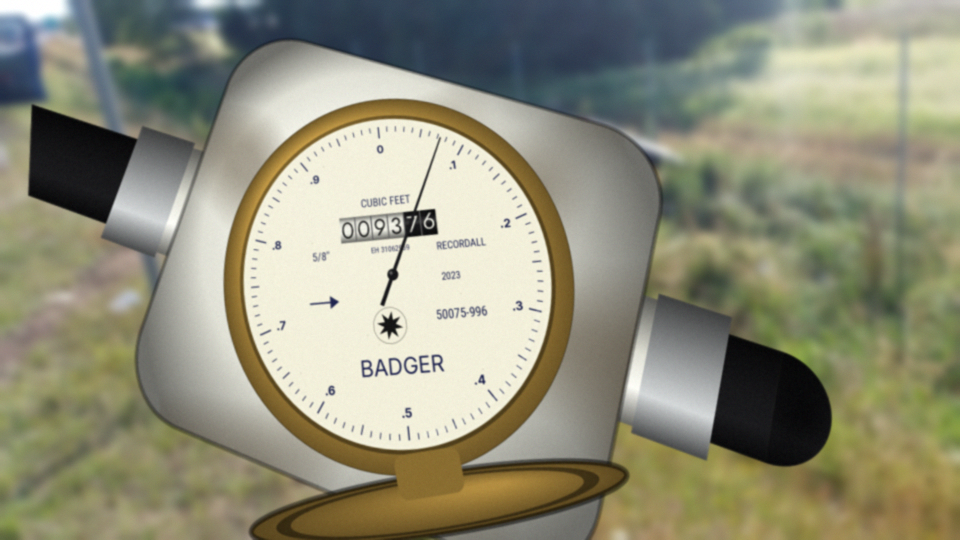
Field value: ft³ 9376.07
